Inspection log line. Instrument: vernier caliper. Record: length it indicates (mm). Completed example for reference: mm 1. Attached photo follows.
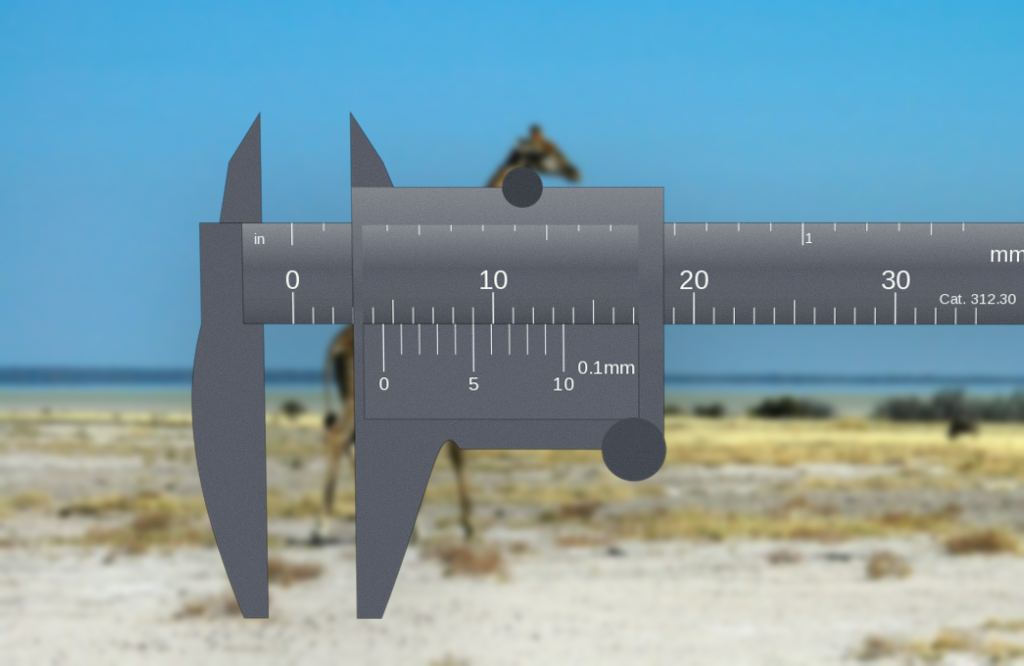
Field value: mm 4.5
